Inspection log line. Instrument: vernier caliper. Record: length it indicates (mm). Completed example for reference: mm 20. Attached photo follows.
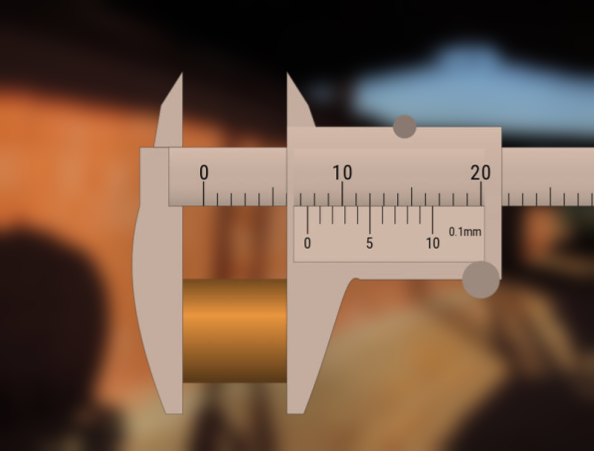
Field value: mm 7.5
